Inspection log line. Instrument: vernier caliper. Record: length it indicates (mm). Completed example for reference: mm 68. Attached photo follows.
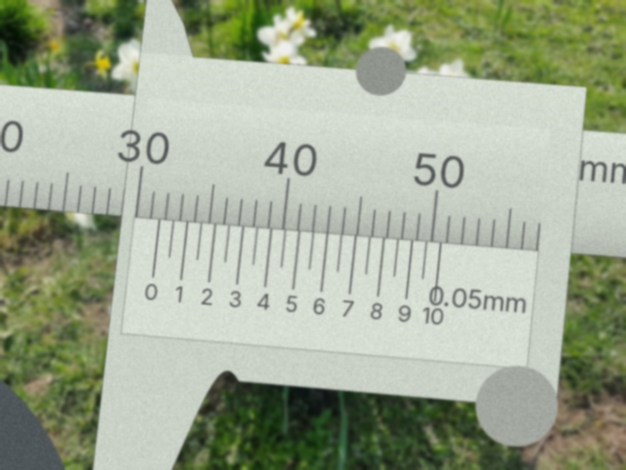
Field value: mm 31.6
